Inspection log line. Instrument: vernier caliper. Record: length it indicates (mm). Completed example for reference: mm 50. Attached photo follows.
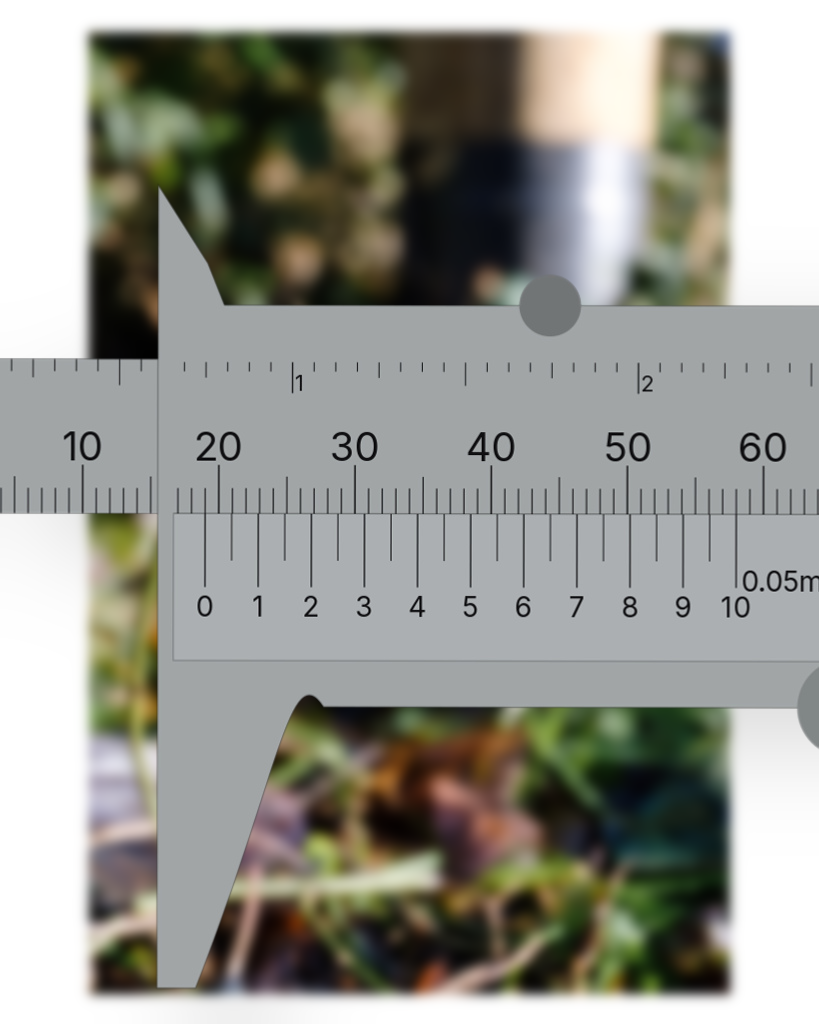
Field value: mm 19.0
